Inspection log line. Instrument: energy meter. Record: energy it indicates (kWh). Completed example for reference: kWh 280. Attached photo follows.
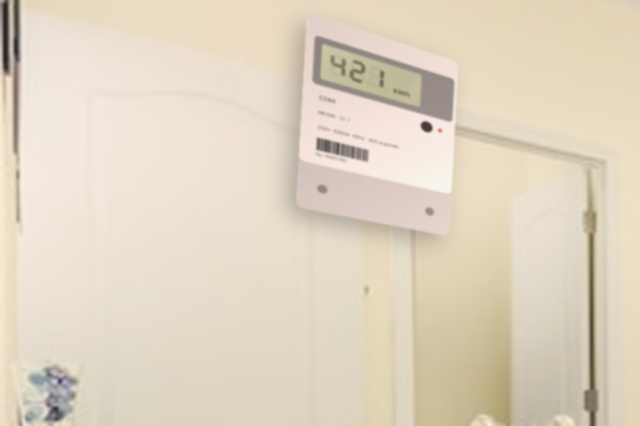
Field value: kWh 421
